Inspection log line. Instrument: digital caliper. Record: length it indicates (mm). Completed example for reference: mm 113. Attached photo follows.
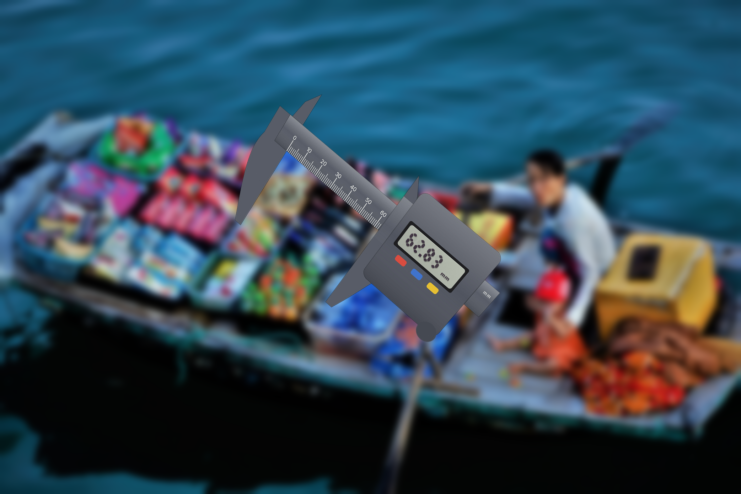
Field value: mm 62.83
